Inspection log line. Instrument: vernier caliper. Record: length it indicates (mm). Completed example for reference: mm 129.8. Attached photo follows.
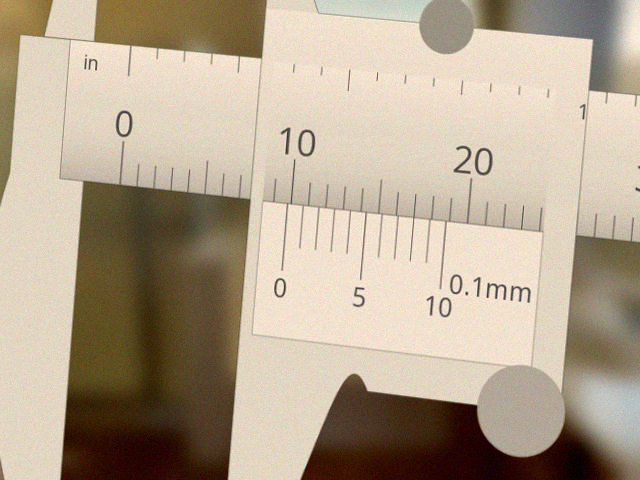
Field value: mm 9.8
